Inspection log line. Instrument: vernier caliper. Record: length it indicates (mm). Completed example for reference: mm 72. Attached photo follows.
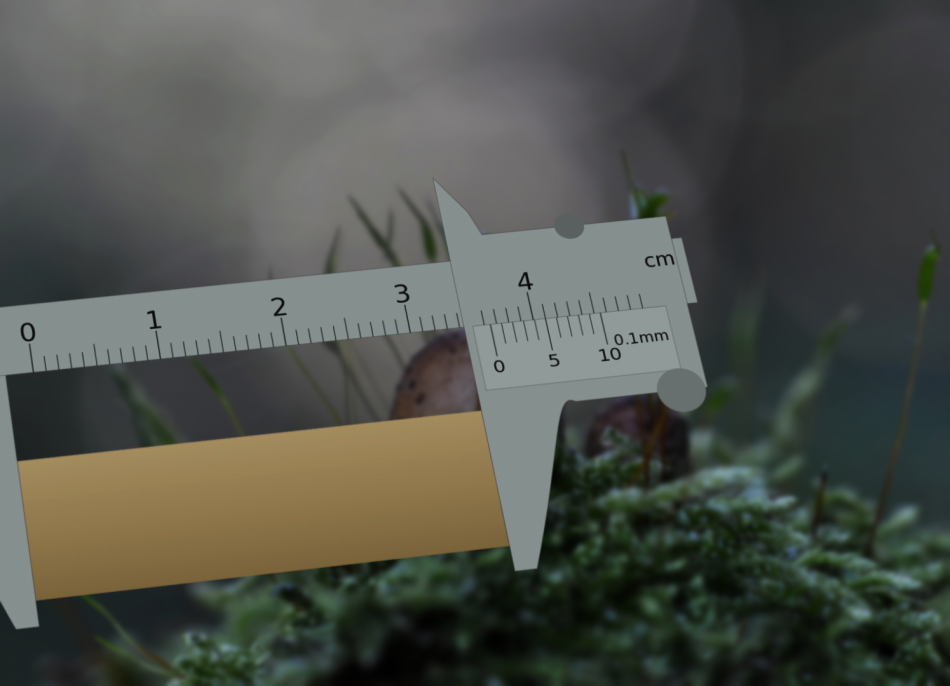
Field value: mm 36.5
